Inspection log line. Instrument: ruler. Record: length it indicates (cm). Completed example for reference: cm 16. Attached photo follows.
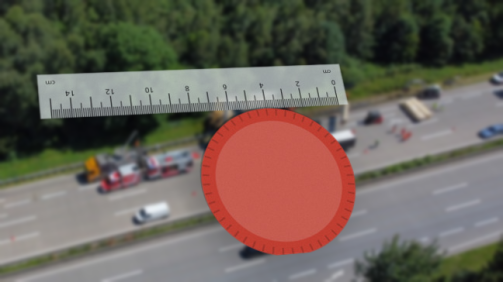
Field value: cm 8
